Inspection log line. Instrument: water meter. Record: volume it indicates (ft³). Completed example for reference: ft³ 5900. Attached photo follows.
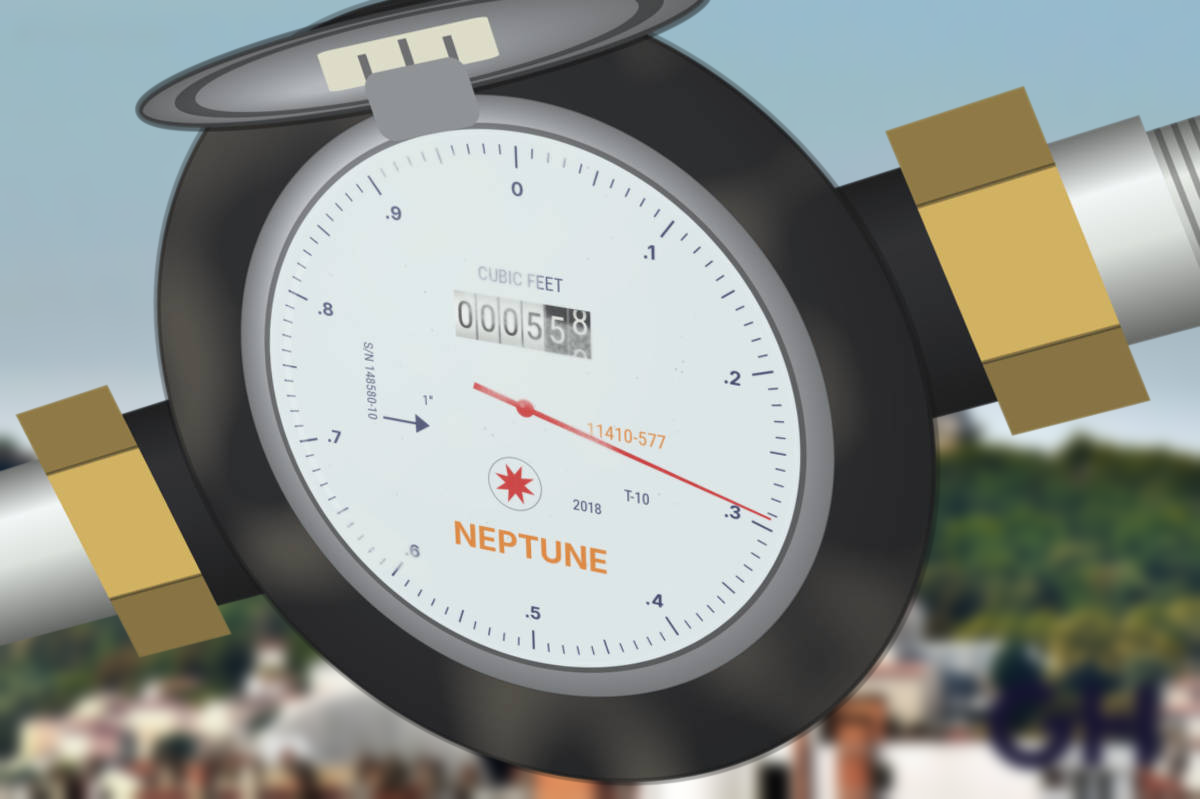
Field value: ft³ 558.29
